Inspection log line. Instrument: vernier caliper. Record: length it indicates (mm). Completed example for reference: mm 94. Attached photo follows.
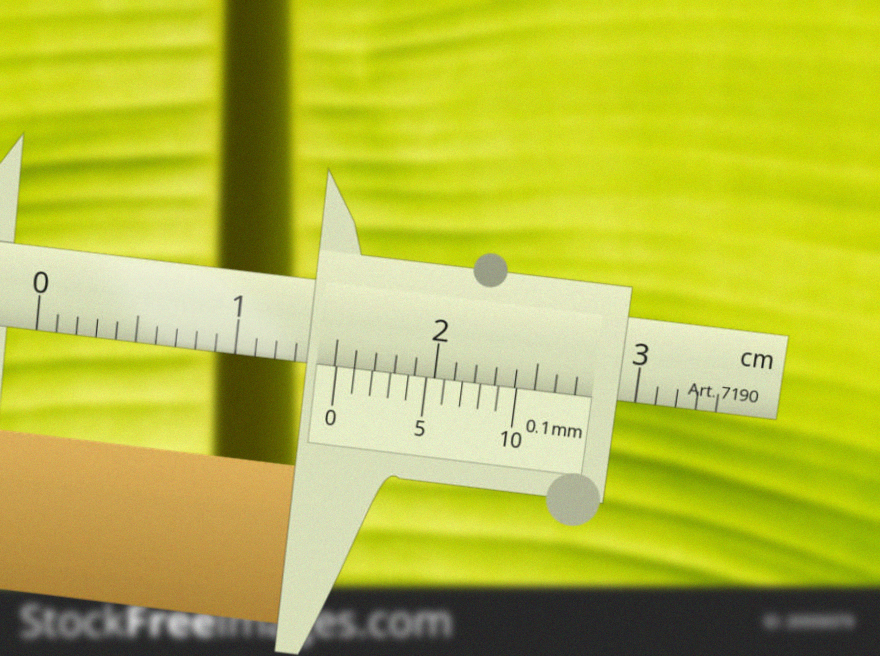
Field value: mm 15.1
